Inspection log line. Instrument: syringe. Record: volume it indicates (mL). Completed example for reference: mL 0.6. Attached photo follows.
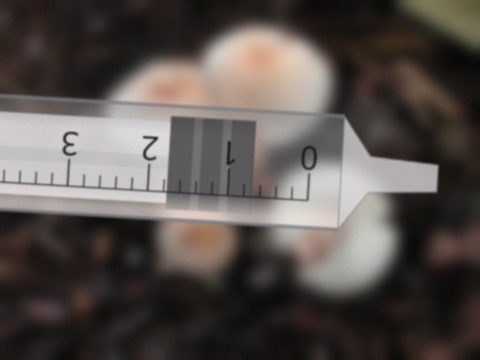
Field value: mL 0.7
